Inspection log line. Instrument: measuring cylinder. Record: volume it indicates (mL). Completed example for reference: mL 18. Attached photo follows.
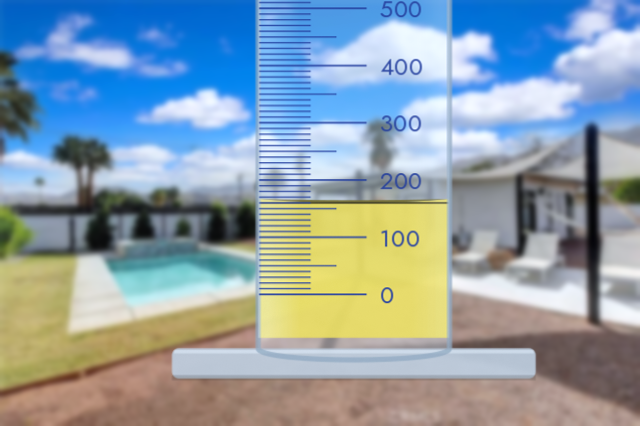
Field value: mL 160
